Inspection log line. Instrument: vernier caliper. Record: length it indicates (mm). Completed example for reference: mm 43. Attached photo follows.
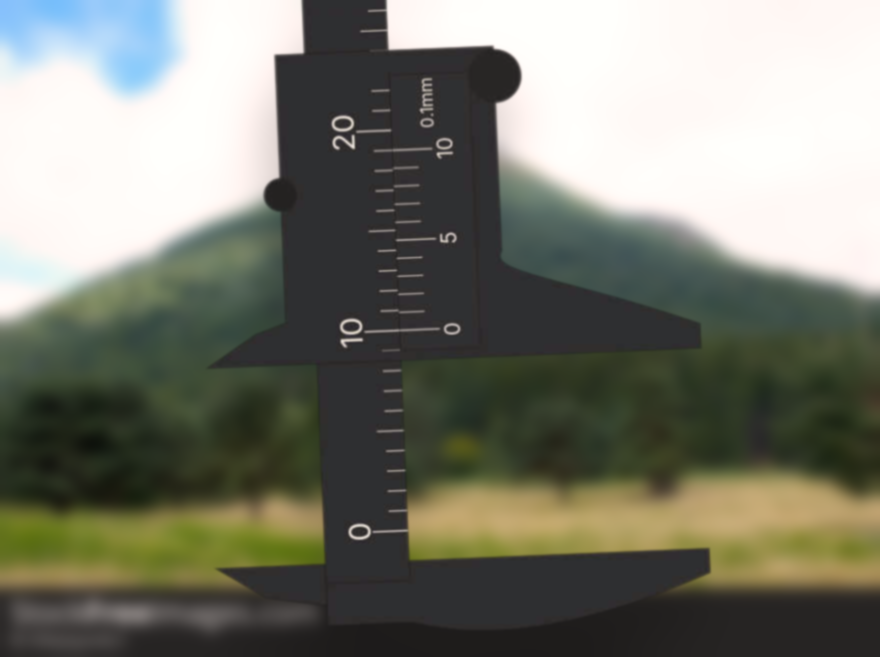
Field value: mm 10.0
